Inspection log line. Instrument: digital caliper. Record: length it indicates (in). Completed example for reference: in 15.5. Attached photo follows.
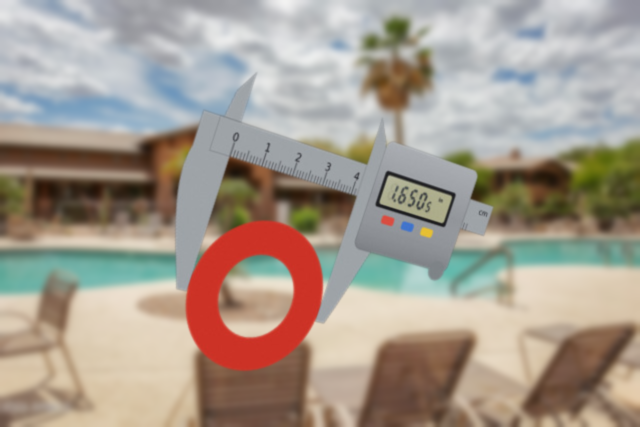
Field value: in 1.6505
